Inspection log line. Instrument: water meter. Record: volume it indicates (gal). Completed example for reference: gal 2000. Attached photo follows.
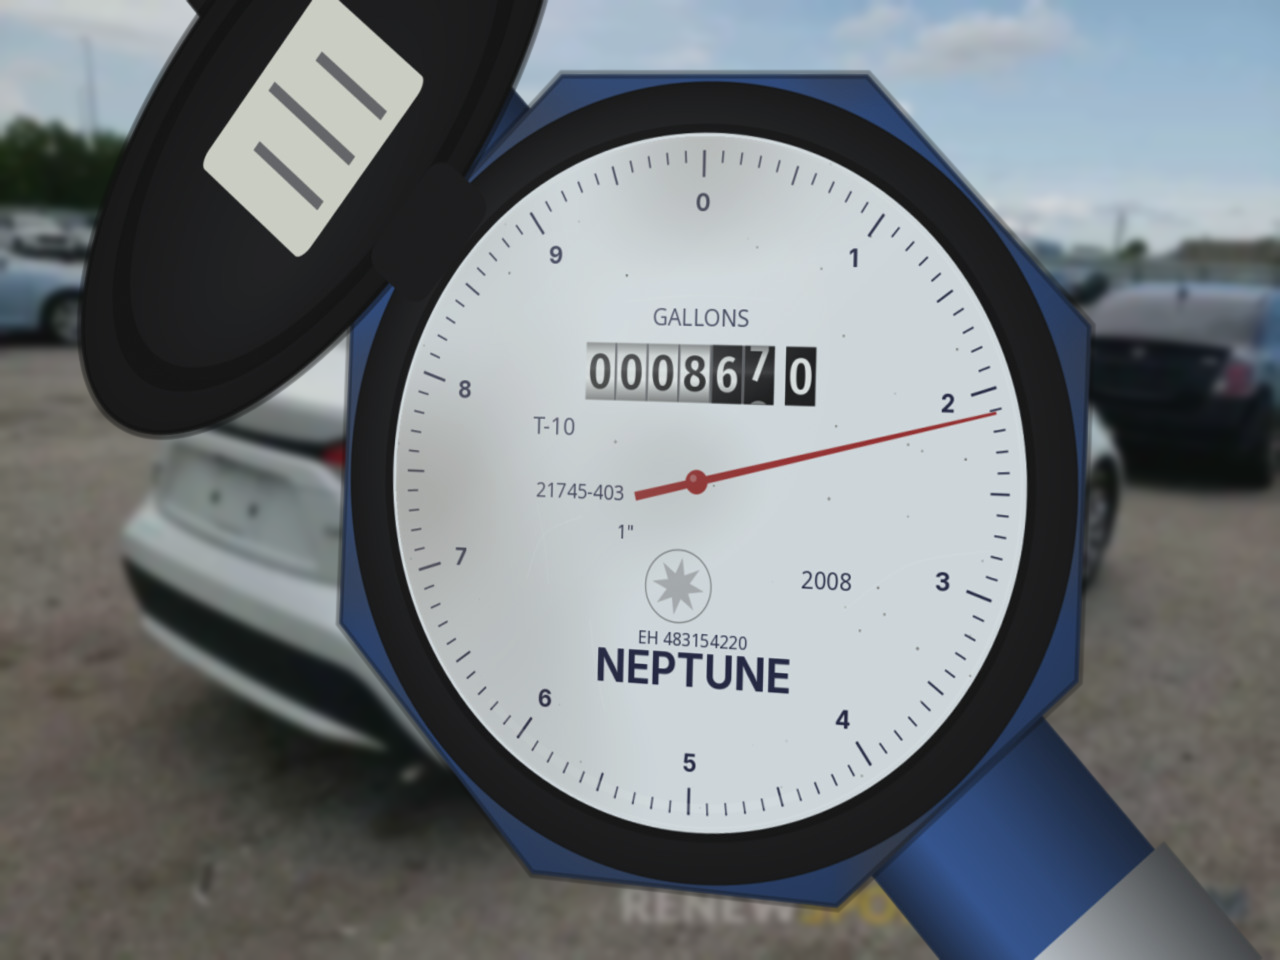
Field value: gal 8672.1
